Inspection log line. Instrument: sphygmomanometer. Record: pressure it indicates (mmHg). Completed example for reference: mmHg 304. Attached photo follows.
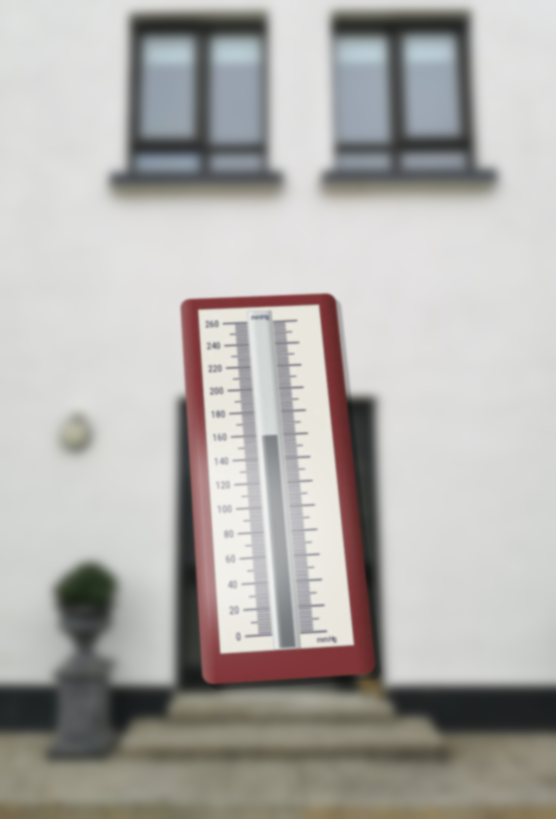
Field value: mmHg 160
